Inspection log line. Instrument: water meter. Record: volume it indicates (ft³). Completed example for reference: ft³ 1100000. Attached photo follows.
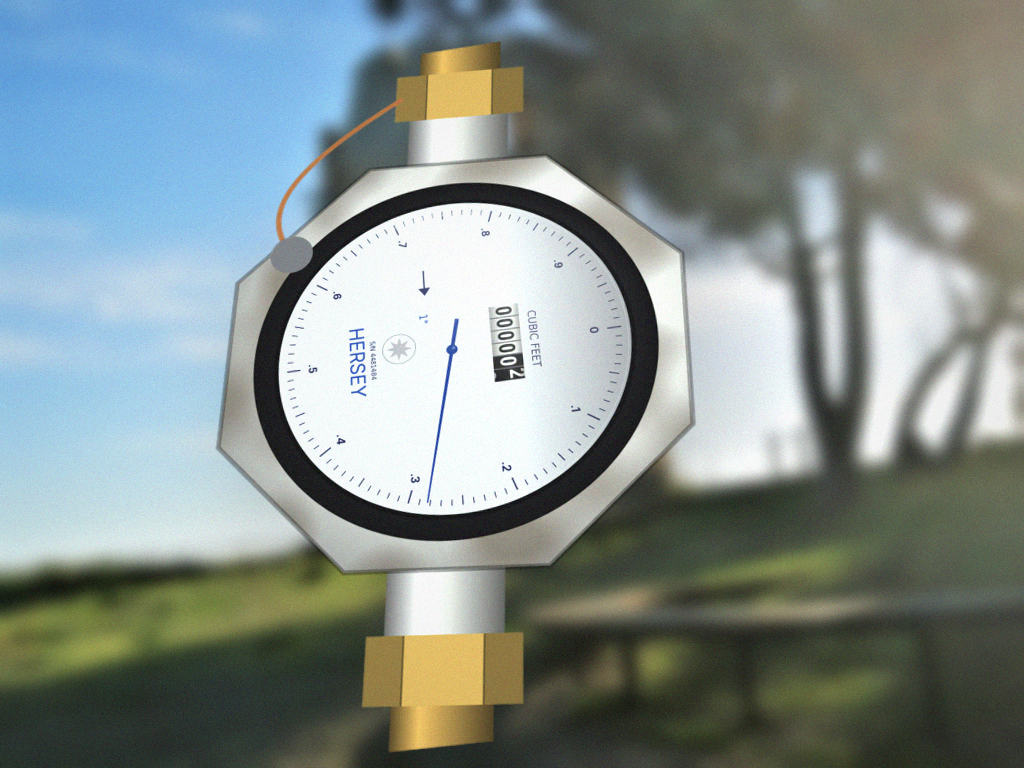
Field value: ft³ 2.28
